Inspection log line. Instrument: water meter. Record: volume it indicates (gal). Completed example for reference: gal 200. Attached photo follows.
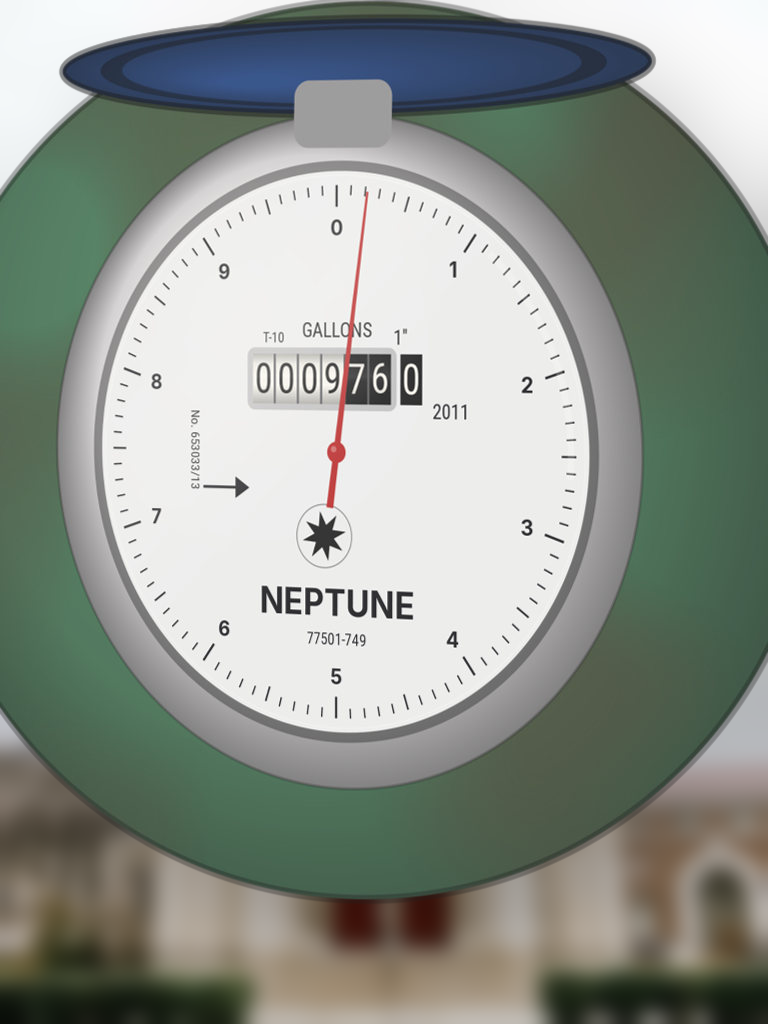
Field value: gal 9760.2
